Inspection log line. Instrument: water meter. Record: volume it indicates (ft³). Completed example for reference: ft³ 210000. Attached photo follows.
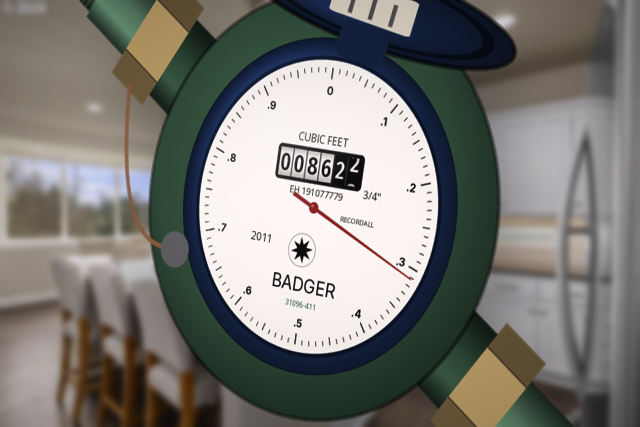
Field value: ft³ 8622.31
